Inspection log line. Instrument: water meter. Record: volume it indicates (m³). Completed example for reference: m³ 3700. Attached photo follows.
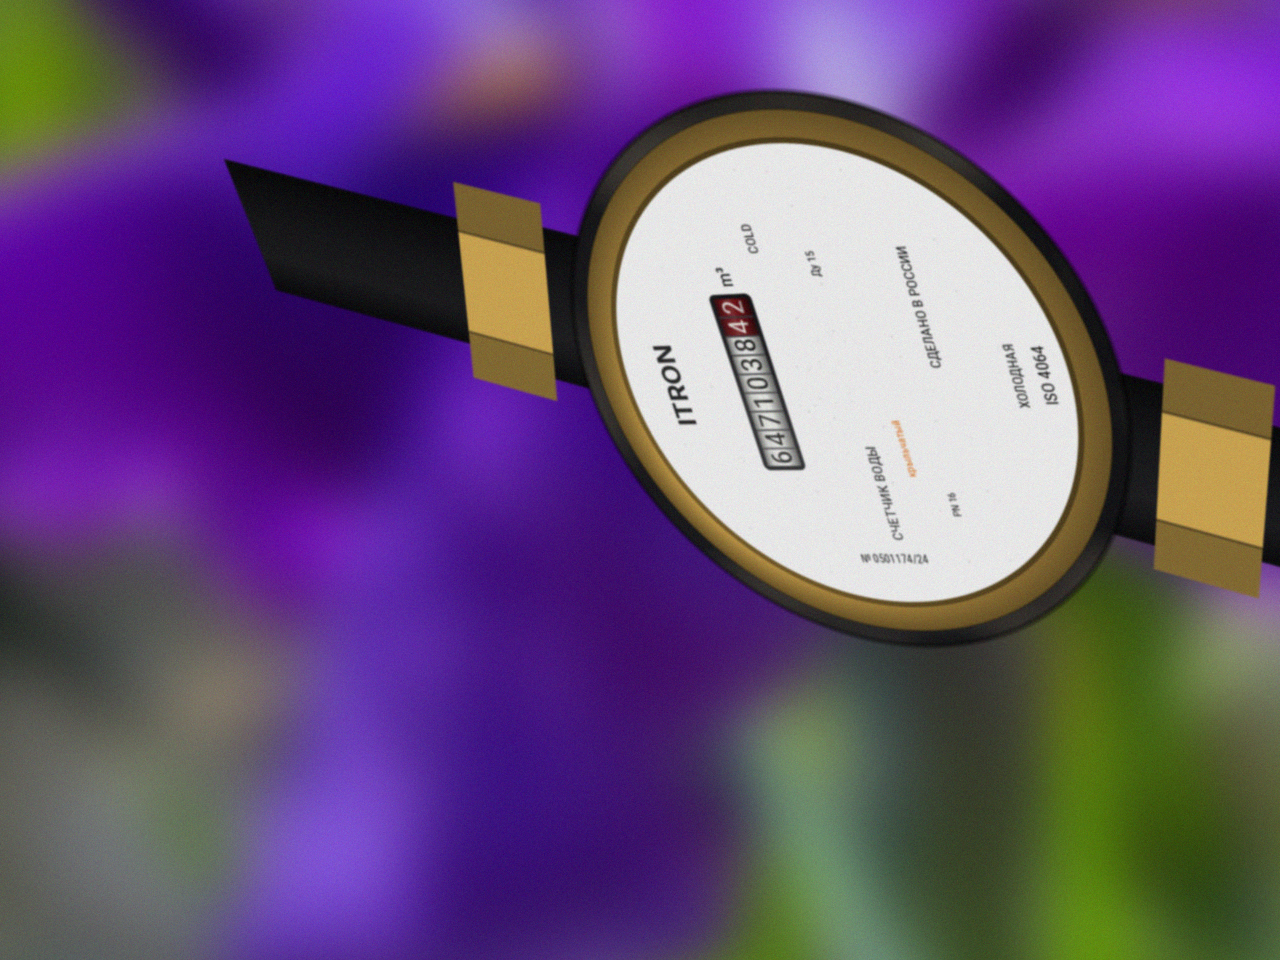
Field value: m³ 6471038.42
